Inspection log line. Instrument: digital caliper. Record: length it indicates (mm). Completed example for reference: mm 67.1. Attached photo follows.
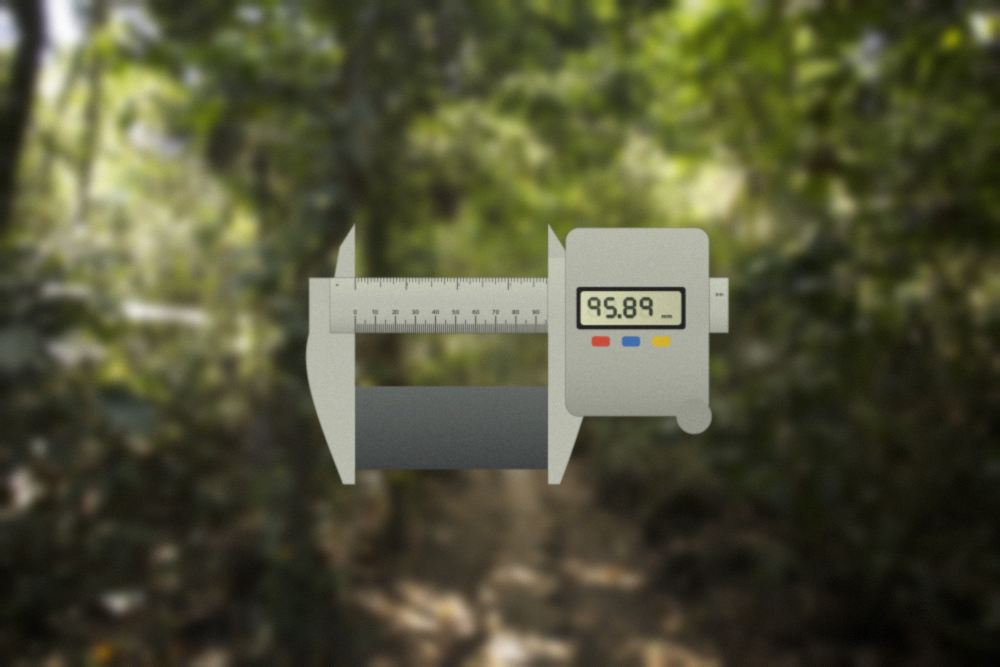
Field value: mm 95.89
